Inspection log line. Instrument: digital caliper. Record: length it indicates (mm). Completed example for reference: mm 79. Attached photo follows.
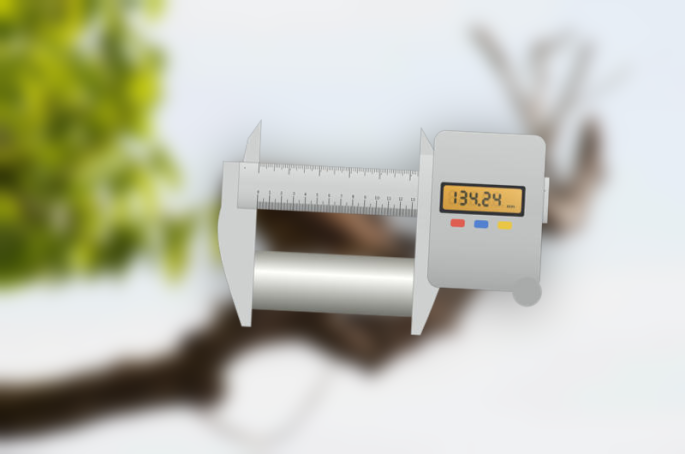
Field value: mm 134.24
